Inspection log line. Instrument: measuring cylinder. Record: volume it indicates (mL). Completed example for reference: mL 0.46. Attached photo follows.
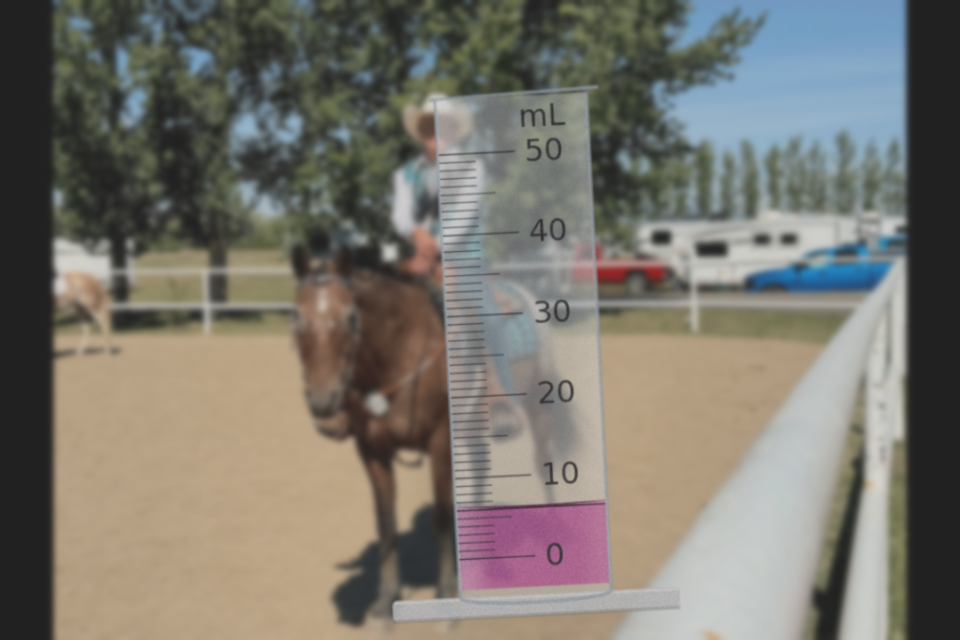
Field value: mL 6
